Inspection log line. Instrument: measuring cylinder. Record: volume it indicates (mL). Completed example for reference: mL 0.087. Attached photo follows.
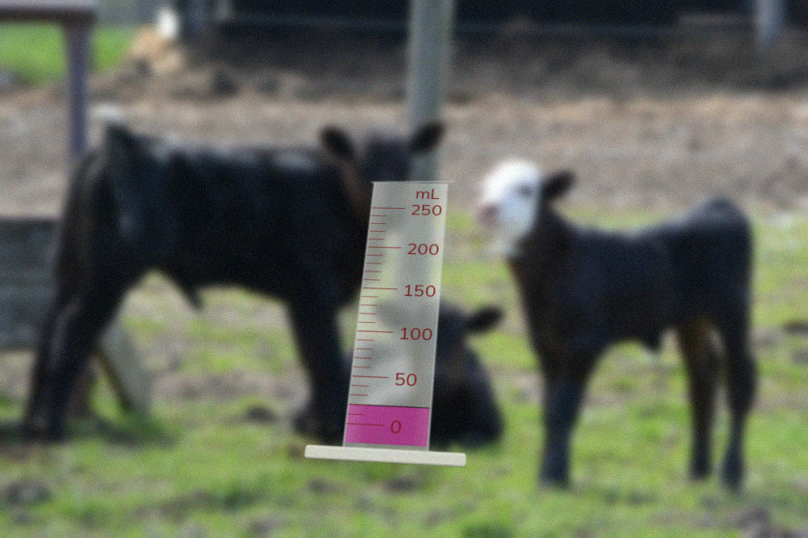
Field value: mL 20
